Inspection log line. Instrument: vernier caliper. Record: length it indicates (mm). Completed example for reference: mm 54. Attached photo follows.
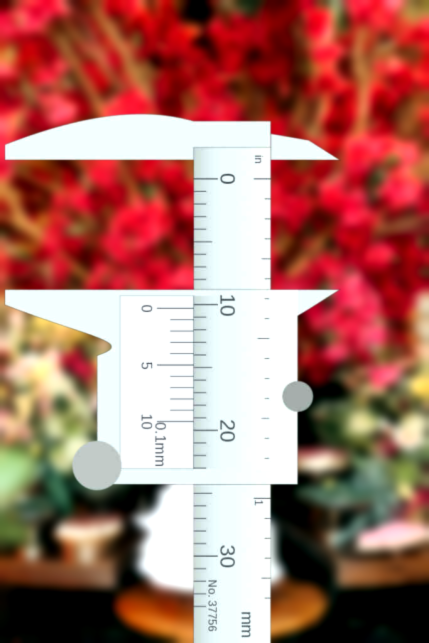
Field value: mm 10.3
